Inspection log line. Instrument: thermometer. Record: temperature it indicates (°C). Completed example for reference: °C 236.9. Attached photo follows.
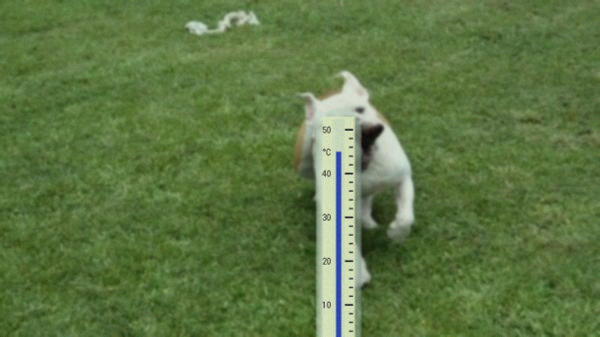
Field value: °C 45
